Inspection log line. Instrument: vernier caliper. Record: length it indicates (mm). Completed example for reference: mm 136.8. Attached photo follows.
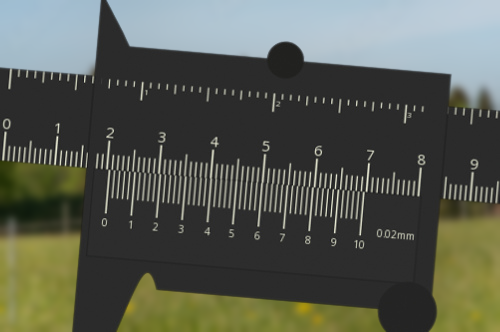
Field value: mm 20.5
